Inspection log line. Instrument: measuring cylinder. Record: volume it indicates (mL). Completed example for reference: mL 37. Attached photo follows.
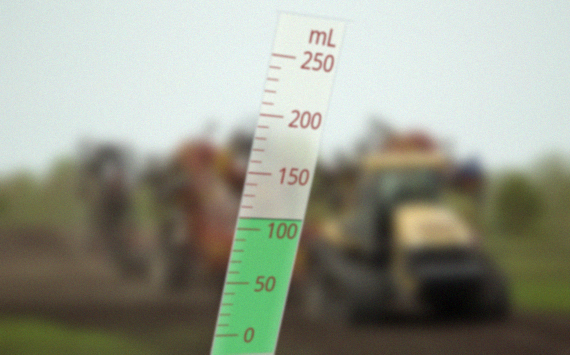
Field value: mL 110
